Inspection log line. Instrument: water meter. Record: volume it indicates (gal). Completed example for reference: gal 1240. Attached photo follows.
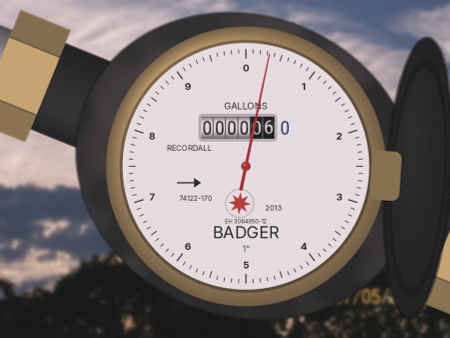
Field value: gal 60.3
